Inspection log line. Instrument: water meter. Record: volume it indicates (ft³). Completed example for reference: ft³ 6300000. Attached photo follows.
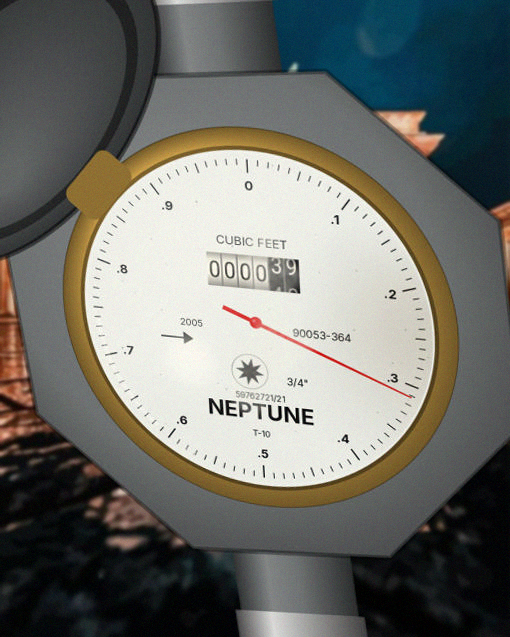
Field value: ft³ 39.31
